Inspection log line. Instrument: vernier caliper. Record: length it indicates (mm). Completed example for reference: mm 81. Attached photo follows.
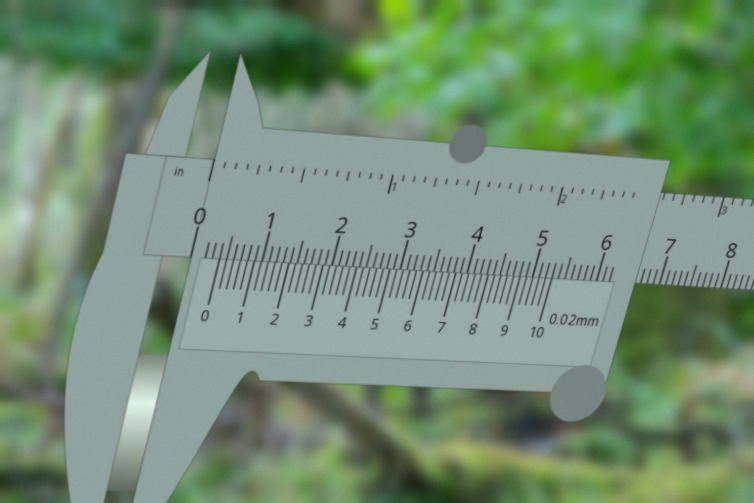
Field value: mm 4.0
